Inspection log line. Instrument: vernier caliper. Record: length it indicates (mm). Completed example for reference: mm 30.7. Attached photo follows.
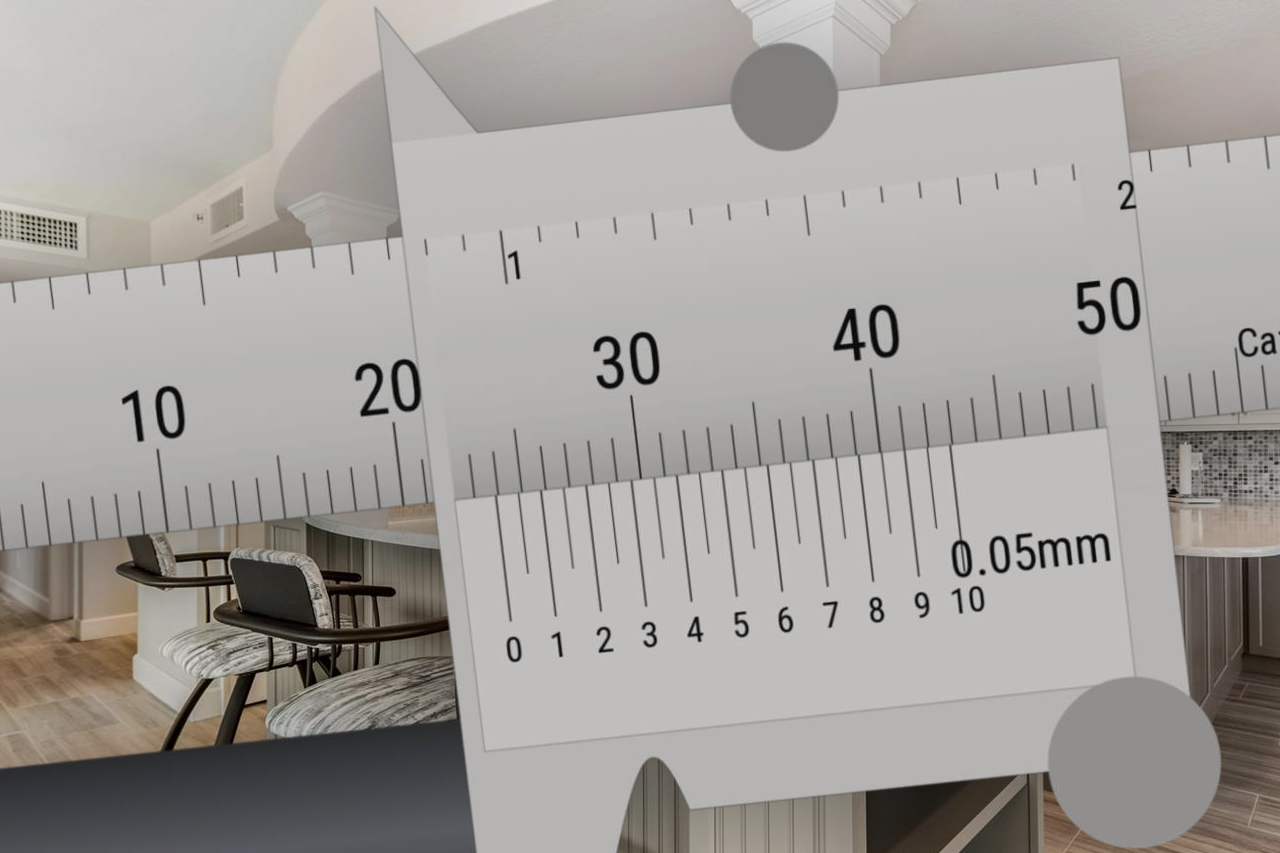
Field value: mm 23.9
